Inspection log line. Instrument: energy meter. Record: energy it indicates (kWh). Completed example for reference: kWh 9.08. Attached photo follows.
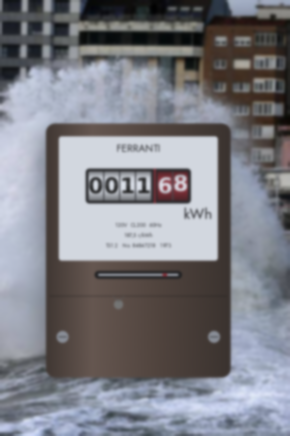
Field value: kWh 11.68
